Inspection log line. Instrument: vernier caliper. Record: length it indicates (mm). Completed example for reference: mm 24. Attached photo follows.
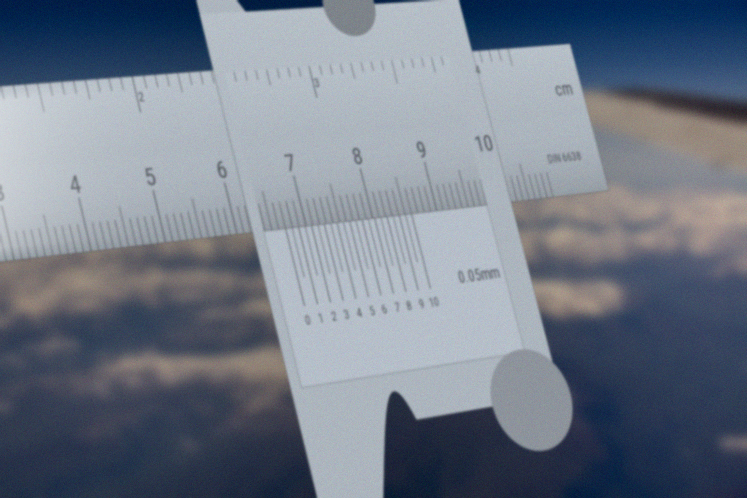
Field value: mm 67.0
